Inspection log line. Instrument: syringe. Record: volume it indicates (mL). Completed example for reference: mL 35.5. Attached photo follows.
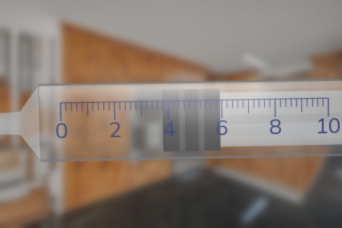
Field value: mL 3.8
